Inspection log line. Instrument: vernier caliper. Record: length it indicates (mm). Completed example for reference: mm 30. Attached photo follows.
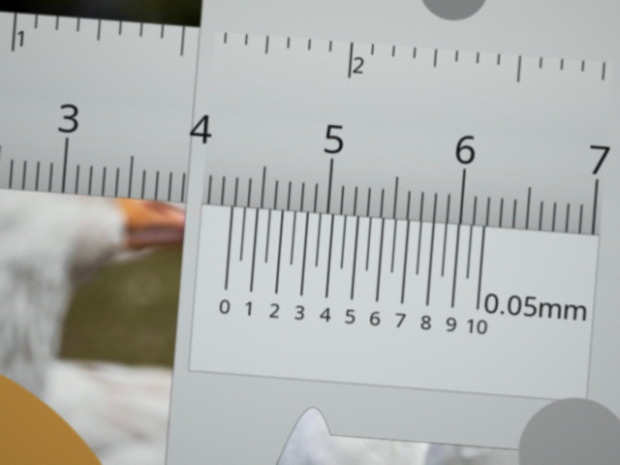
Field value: mm 42.8
